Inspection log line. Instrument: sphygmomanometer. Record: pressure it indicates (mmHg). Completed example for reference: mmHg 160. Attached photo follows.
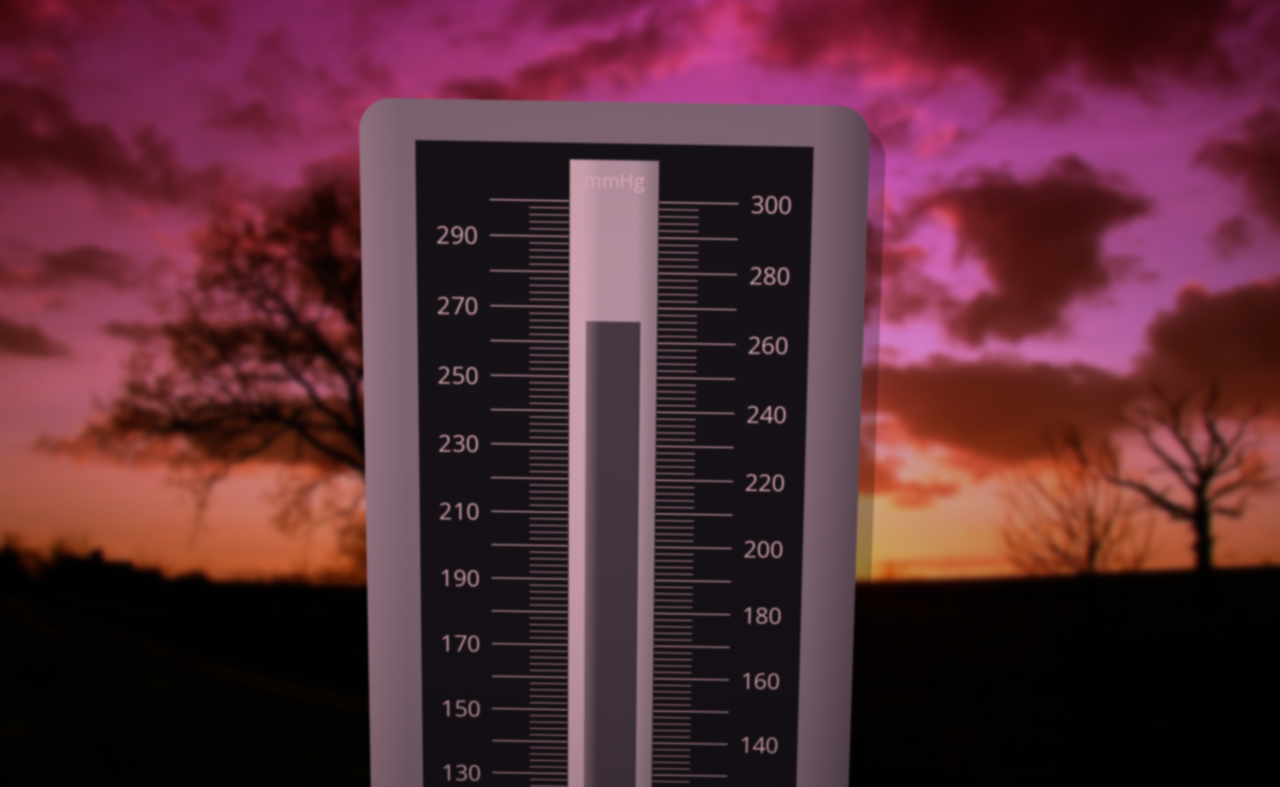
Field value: mmHg 266
